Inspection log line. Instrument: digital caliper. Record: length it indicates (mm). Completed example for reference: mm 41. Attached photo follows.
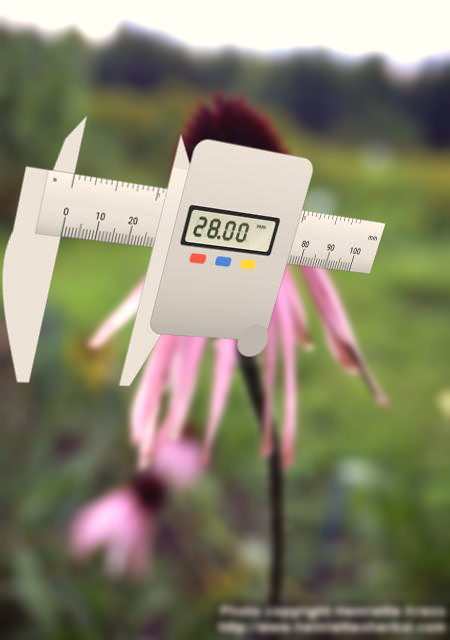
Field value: mm 28.00
